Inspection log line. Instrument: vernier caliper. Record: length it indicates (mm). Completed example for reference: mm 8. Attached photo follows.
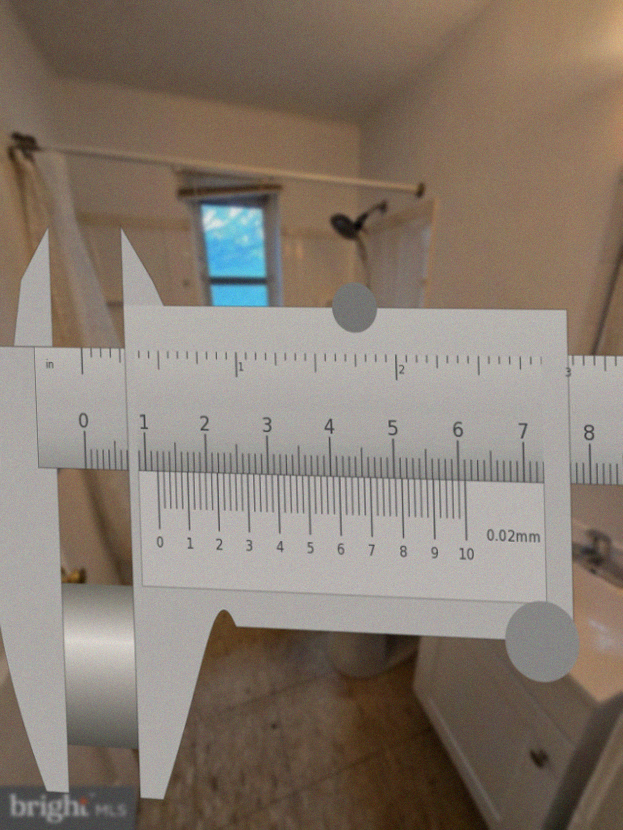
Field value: mm 12.0
